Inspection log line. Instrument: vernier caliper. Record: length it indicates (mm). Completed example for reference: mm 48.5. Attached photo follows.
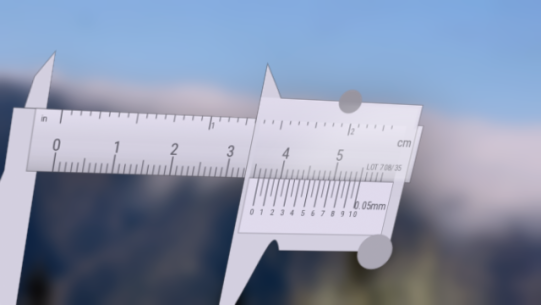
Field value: mm 36.0
